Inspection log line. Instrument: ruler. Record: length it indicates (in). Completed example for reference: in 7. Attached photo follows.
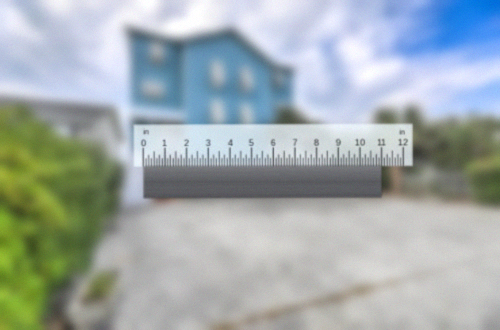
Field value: in 11
